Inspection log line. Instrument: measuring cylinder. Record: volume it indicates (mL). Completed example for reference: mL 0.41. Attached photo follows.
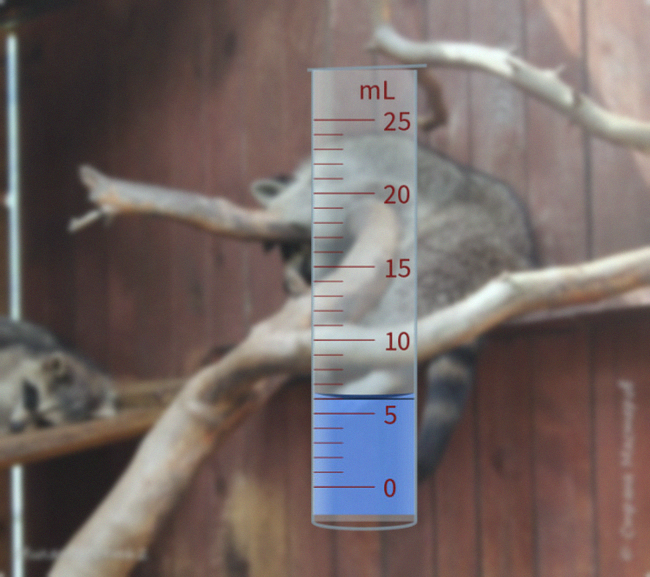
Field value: mL 6
